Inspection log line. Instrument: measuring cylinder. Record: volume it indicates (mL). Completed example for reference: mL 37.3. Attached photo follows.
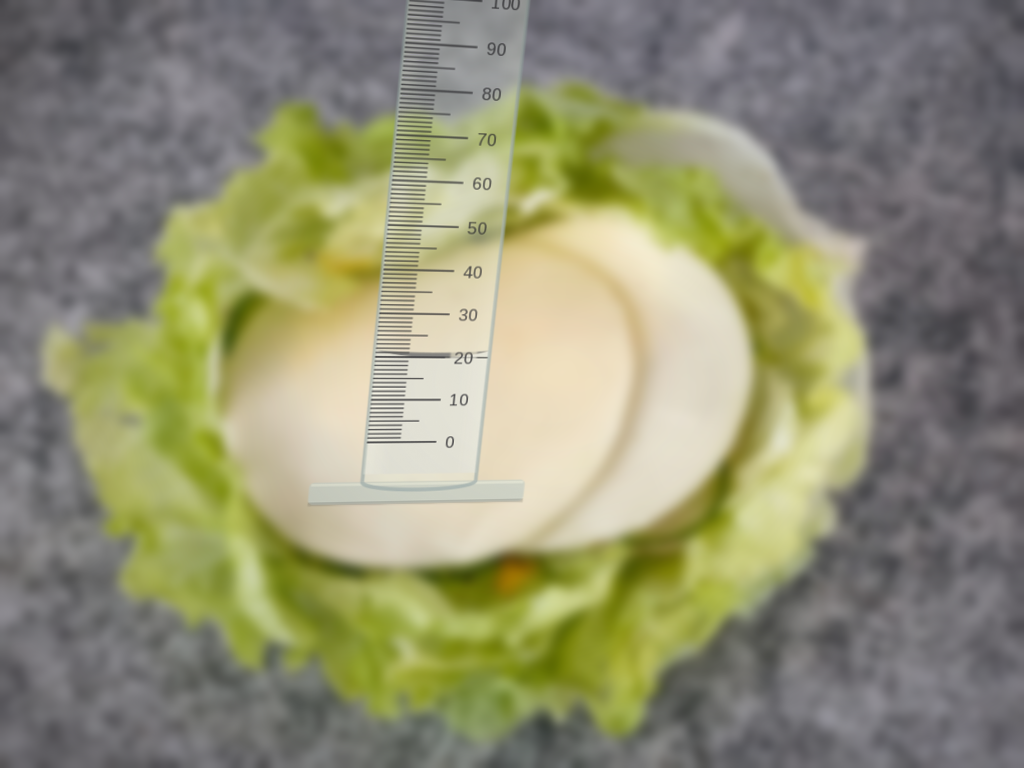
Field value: mL 20
